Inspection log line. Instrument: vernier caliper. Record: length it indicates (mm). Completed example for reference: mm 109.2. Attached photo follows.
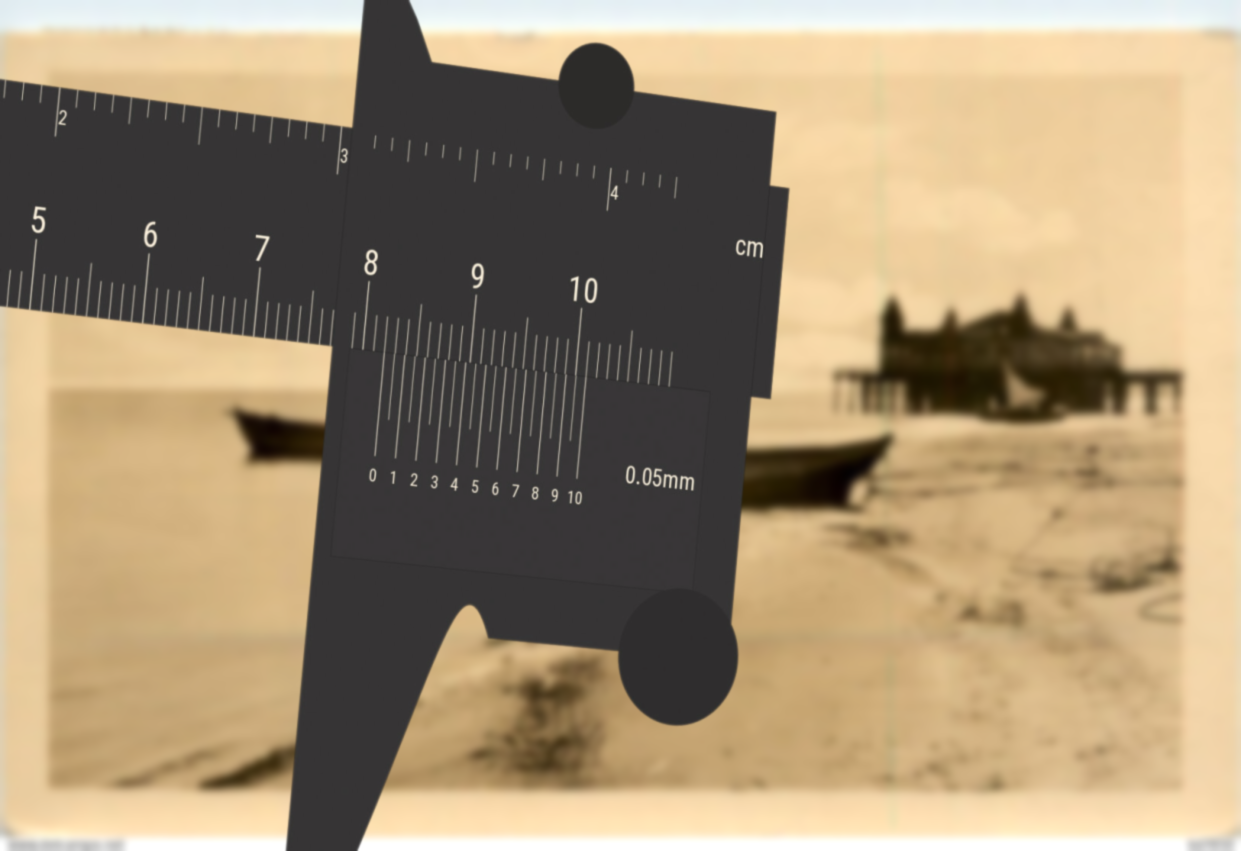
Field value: mm 82.0
